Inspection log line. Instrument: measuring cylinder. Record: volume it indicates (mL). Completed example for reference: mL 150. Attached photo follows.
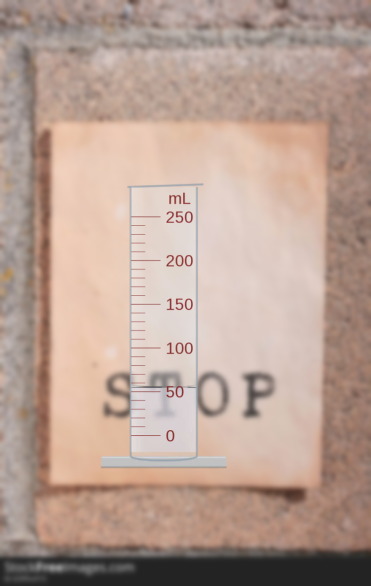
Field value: mL 55
